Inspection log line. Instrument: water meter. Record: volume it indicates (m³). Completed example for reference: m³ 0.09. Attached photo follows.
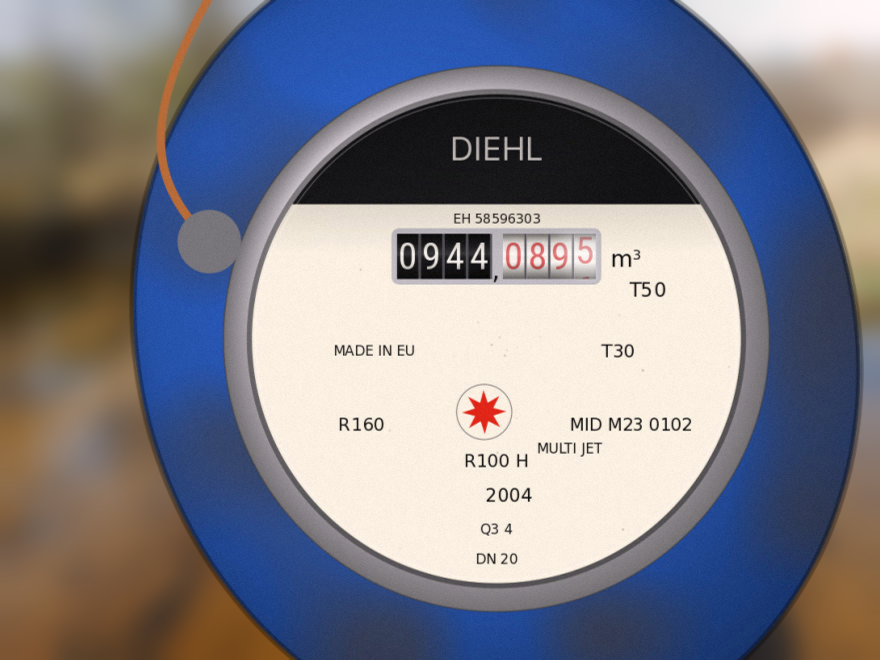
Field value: m³ 944.0895
